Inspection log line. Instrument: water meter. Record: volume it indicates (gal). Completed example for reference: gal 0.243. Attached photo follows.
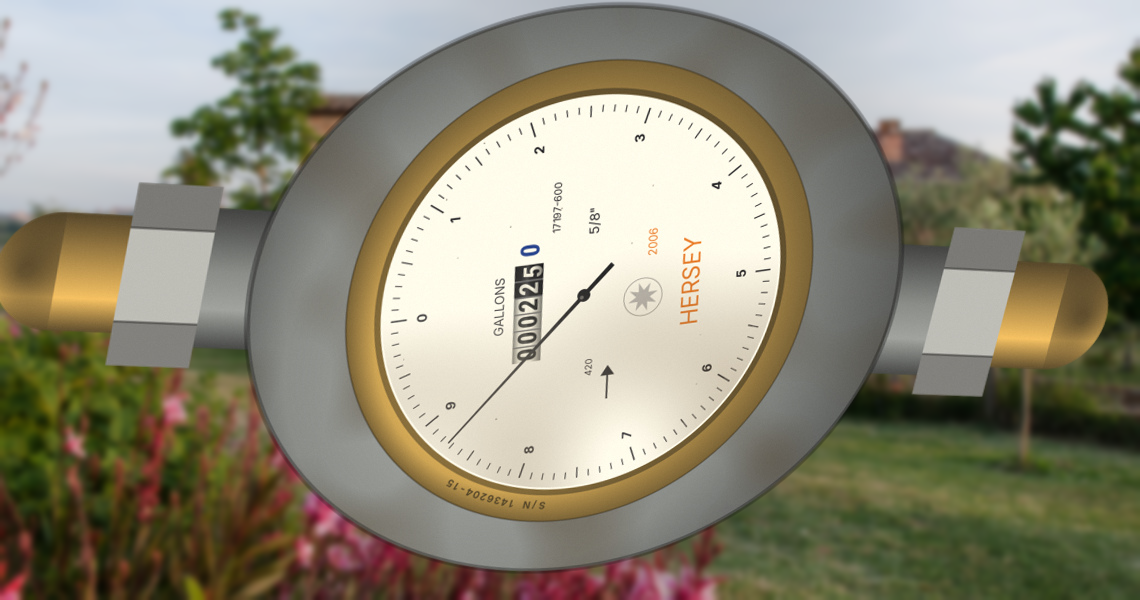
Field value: gal 2248.7
